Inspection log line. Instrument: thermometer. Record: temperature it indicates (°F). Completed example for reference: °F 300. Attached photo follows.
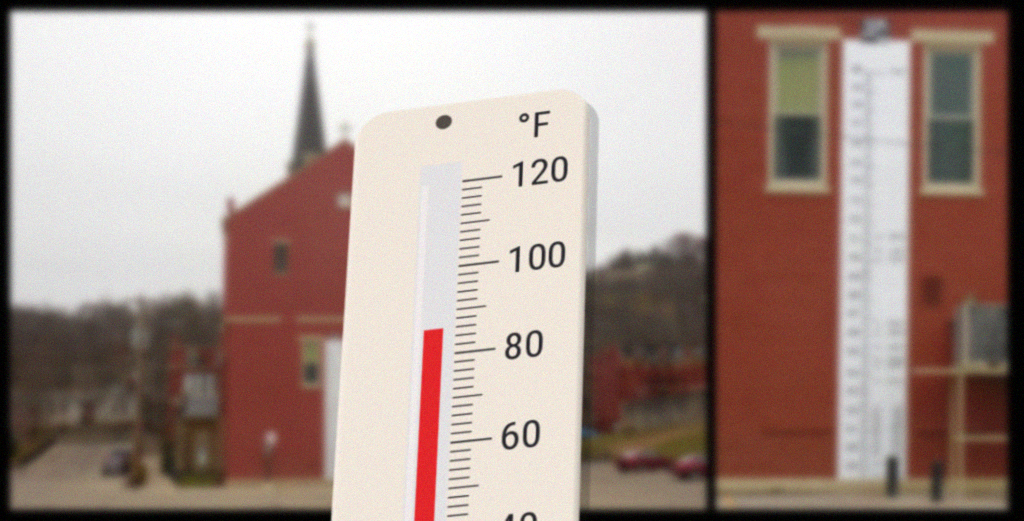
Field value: °F 86
